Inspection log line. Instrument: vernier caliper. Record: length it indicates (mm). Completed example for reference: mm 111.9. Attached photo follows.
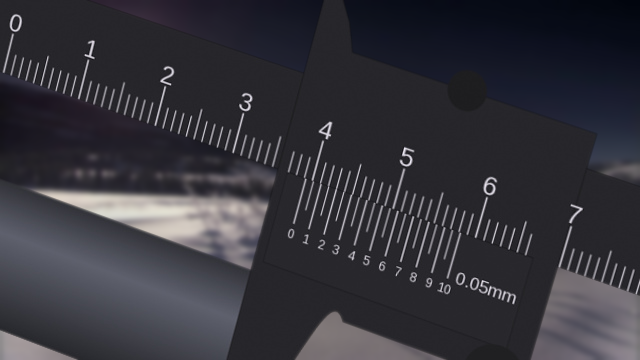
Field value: mm 39.2
